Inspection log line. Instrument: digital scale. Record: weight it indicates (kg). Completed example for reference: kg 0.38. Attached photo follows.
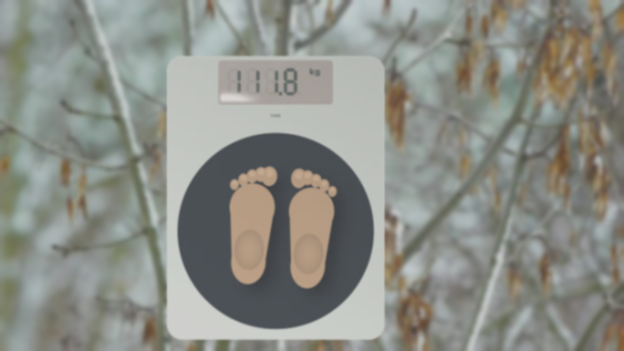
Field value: kg 111.8
